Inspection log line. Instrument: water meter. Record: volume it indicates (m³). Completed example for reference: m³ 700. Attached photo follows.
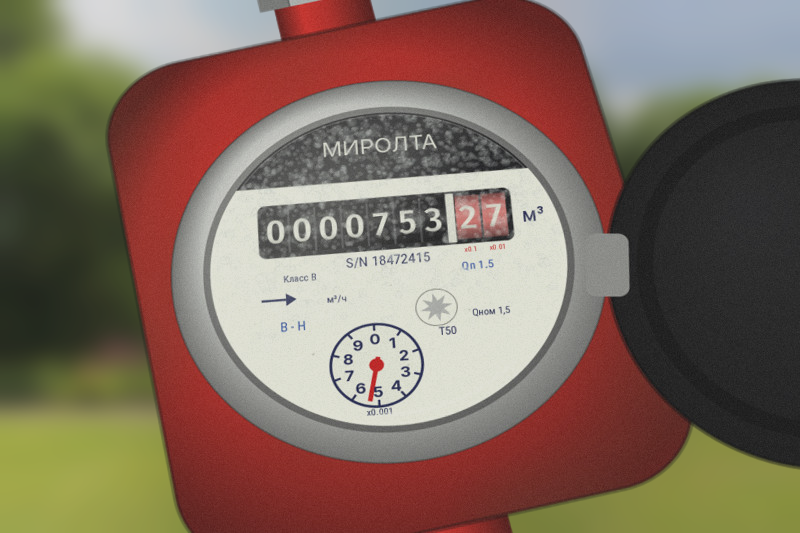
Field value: m³ 753.275
